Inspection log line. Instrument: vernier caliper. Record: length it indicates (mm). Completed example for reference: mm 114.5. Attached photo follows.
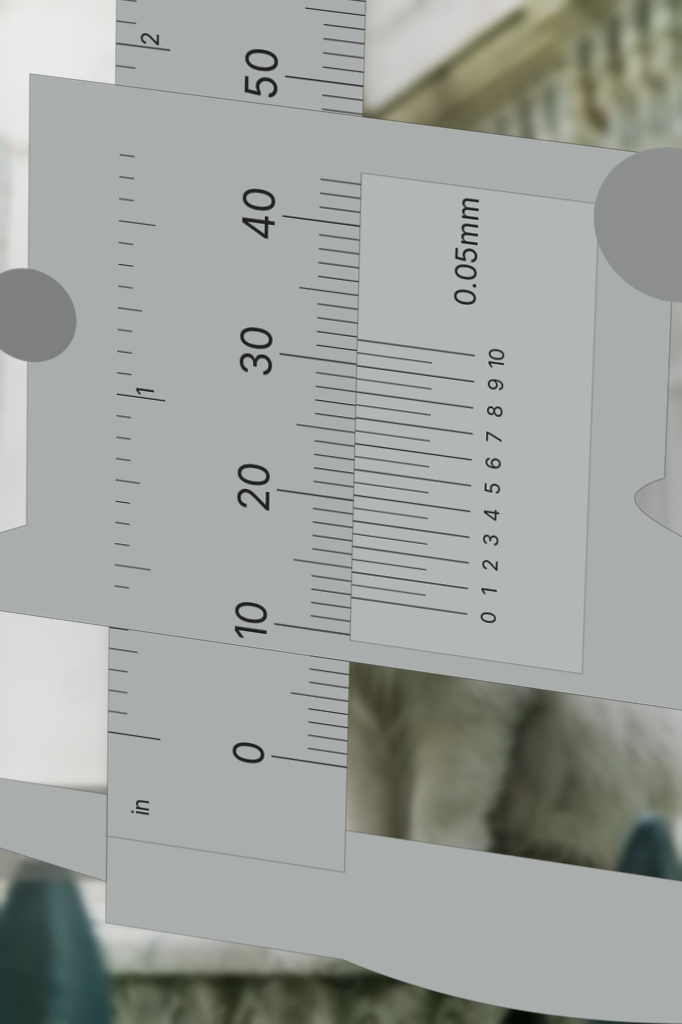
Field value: mm 12.8
